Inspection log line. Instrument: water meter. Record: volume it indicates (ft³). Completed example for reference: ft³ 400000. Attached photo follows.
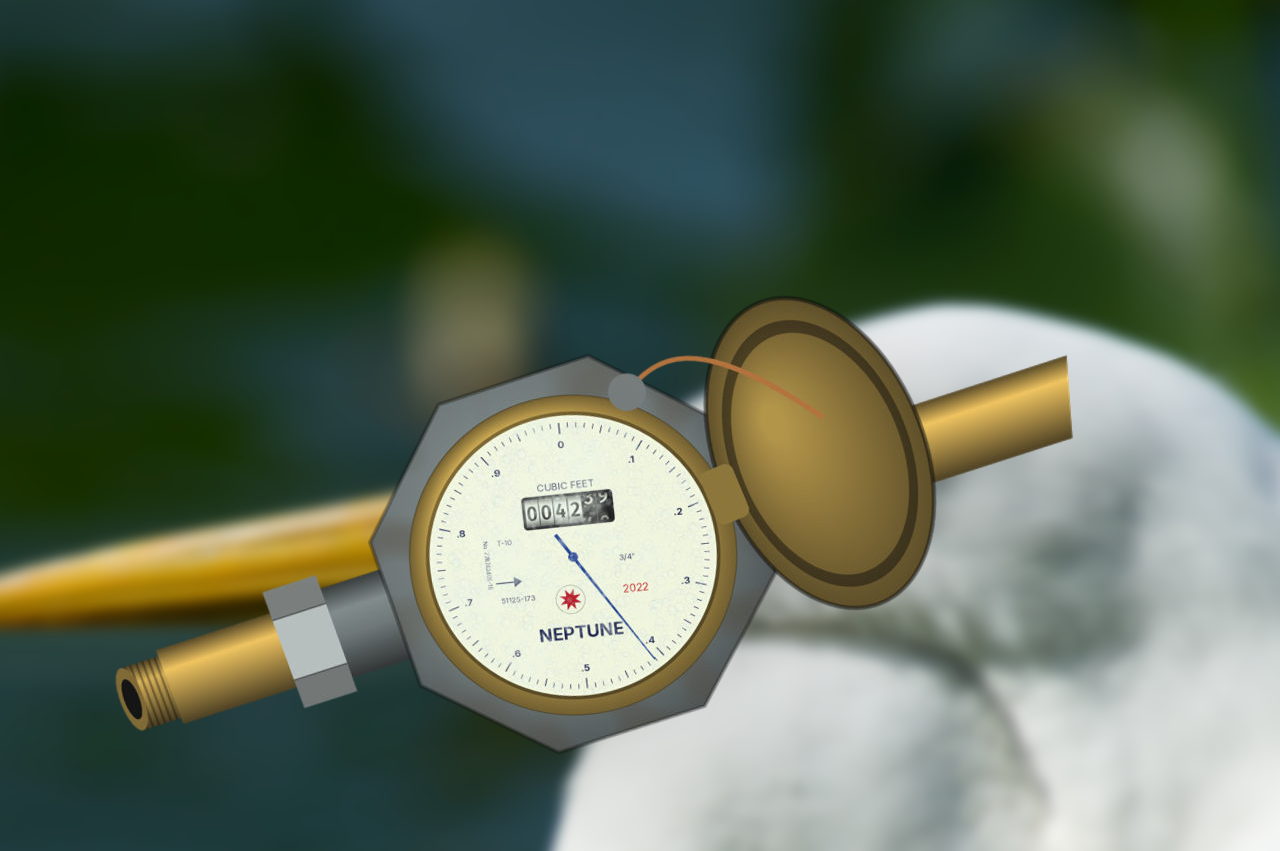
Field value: ft³ 4239.41
